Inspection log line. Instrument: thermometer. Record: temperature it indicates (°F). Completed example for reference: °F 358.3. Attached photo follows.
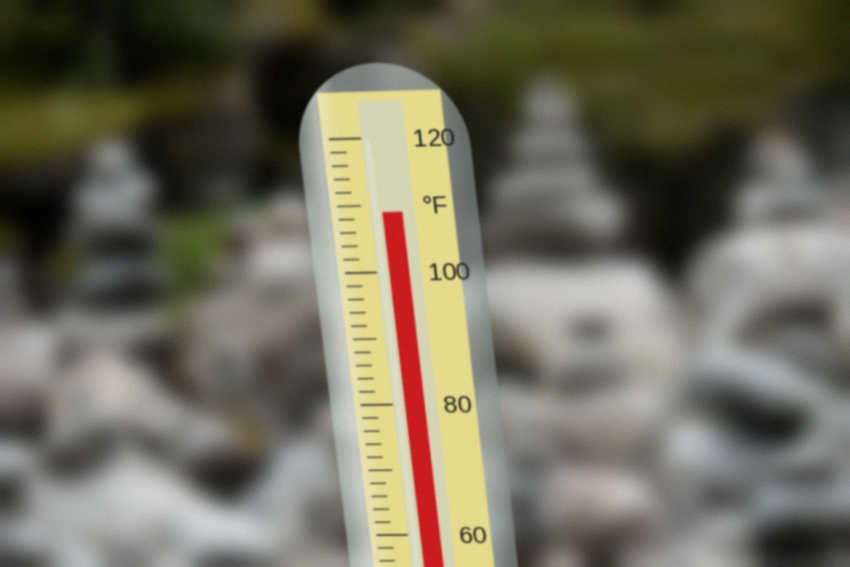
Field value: °F 109
